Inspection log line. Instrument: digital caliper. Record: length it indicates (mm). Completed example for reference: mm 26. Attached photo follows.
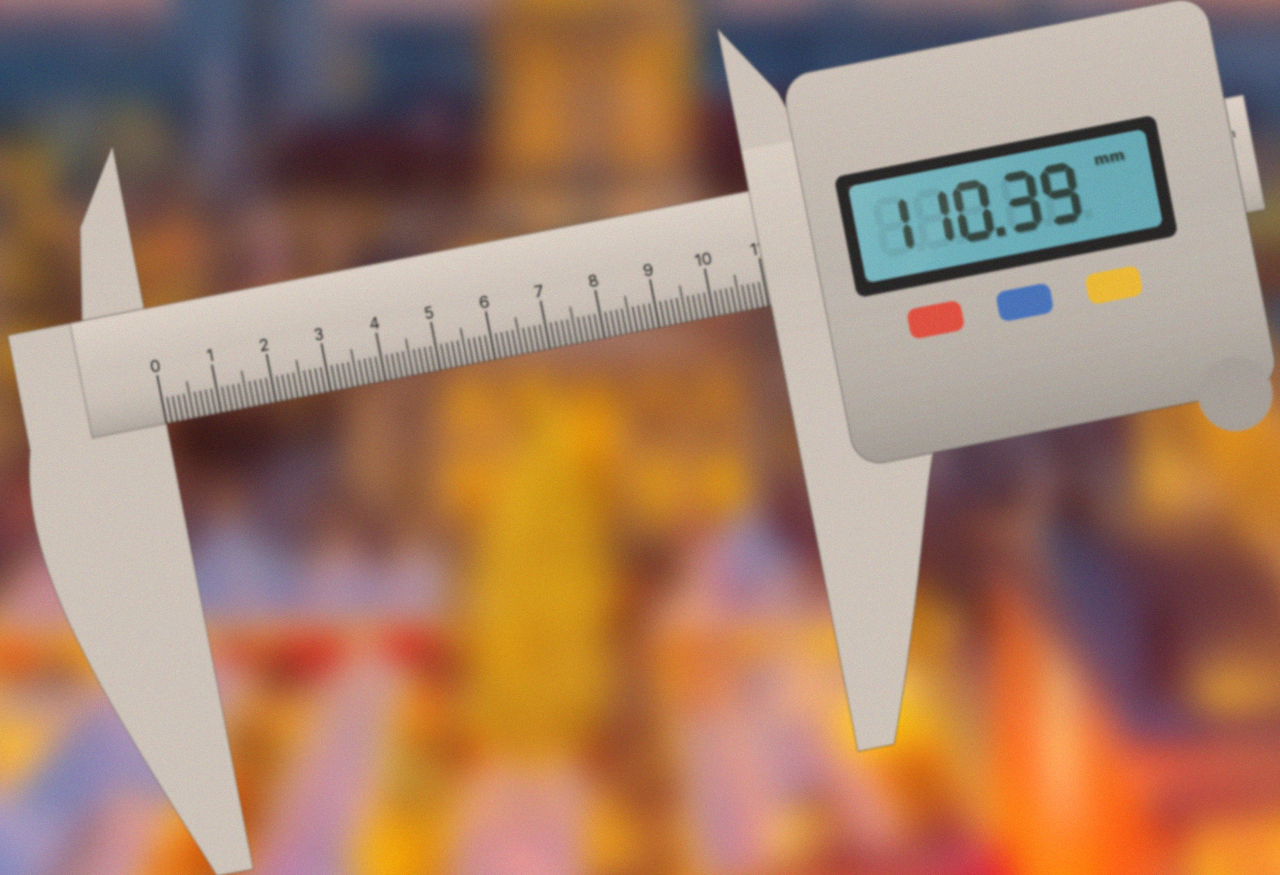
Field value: mm 110.39
